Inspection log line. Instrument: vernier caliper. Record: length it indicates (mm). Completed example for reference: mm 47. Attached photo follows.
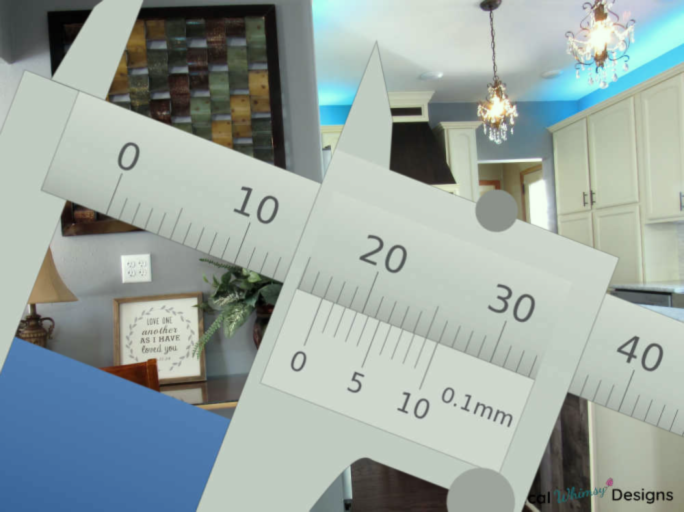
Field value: mm 16.9
